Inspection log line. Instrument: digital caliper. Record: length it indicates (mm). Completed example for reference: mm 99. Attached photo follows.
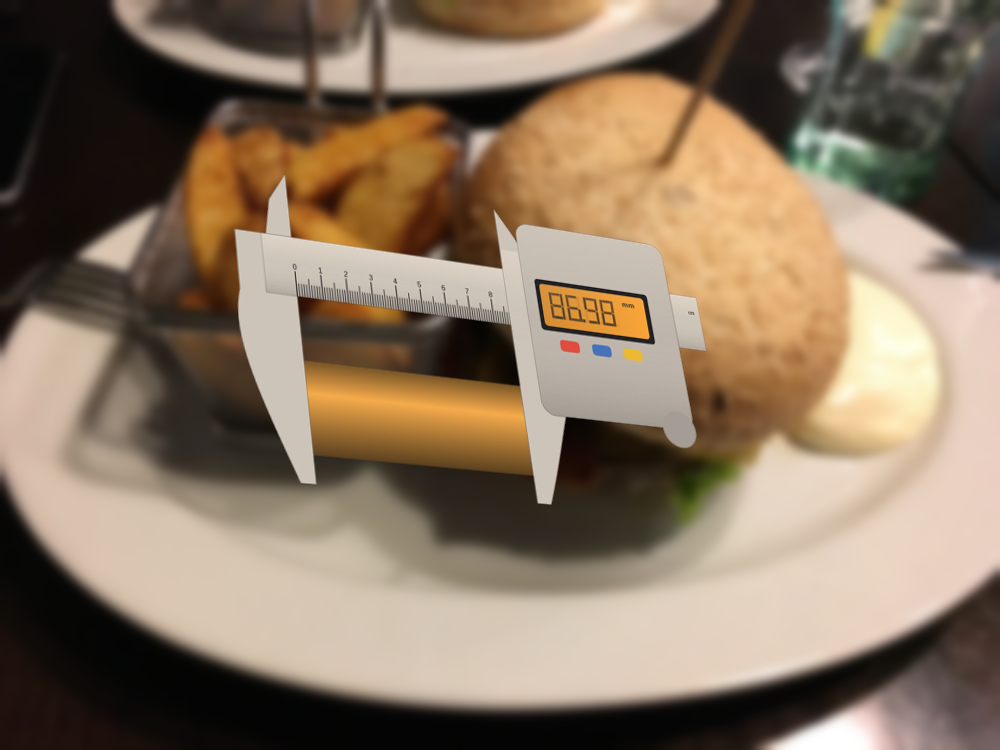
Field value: mm 86.98
